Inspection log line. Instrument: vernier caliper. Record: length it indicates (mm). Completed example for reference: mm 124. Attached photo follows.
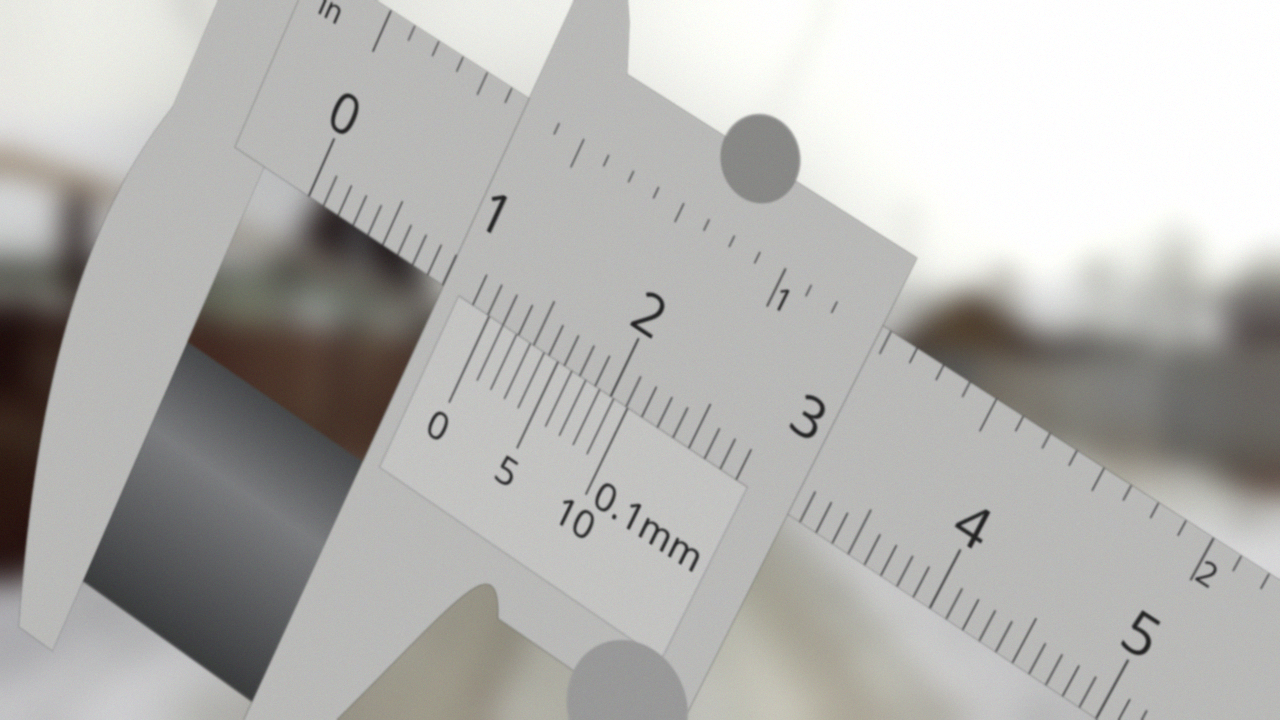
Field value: mm 12.1
